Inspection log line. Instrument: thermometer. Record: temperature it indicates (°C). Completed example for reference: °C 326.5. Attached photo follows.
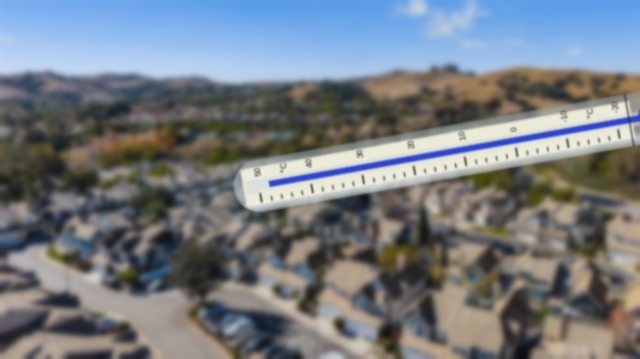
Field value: °C 48
